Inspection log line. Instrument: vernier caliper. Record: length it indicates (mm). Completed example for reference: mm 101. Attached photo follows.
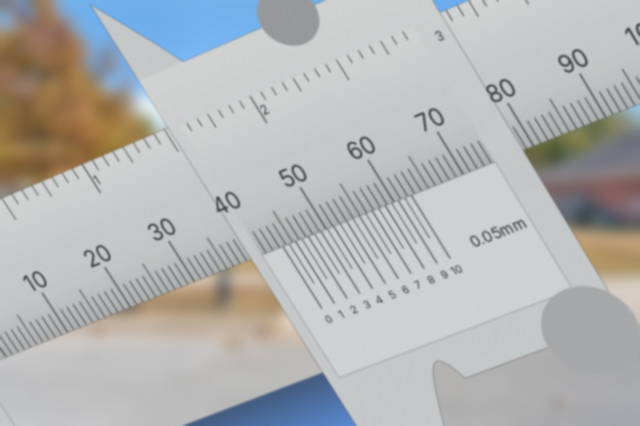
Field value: mm 43.5
